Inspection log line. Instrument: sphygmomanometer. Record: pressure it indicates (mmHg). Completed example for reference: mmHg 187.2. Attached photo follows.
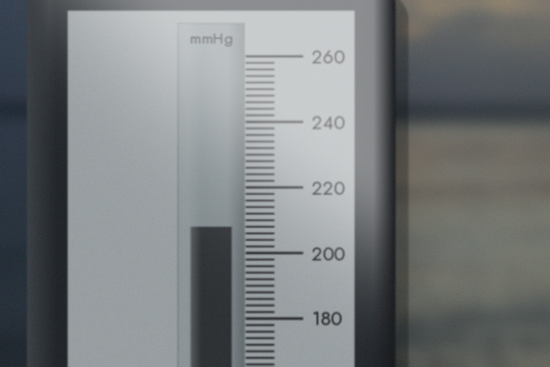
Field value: mmHg 208
